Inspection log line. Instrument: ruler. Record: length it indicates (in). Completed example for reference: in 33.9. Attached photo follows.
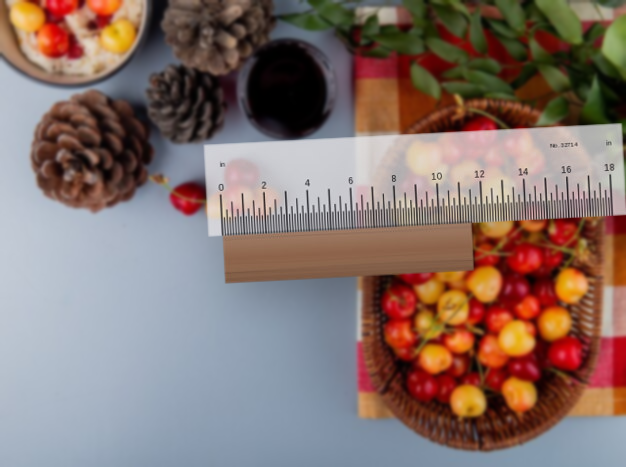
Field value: in 11.5
